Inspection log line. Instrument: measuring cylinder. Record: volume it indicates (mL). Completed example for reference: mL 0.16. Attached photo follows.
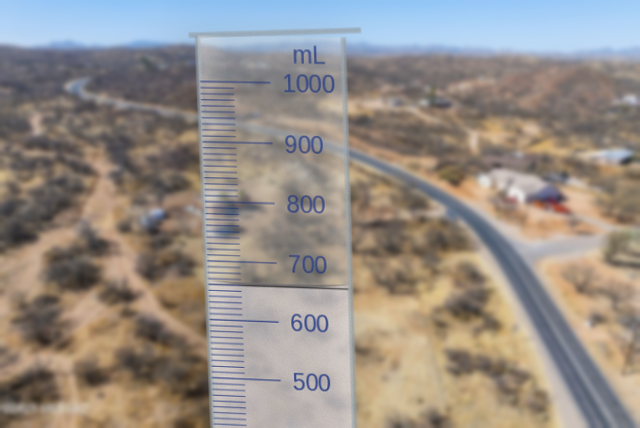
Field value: mL 660
